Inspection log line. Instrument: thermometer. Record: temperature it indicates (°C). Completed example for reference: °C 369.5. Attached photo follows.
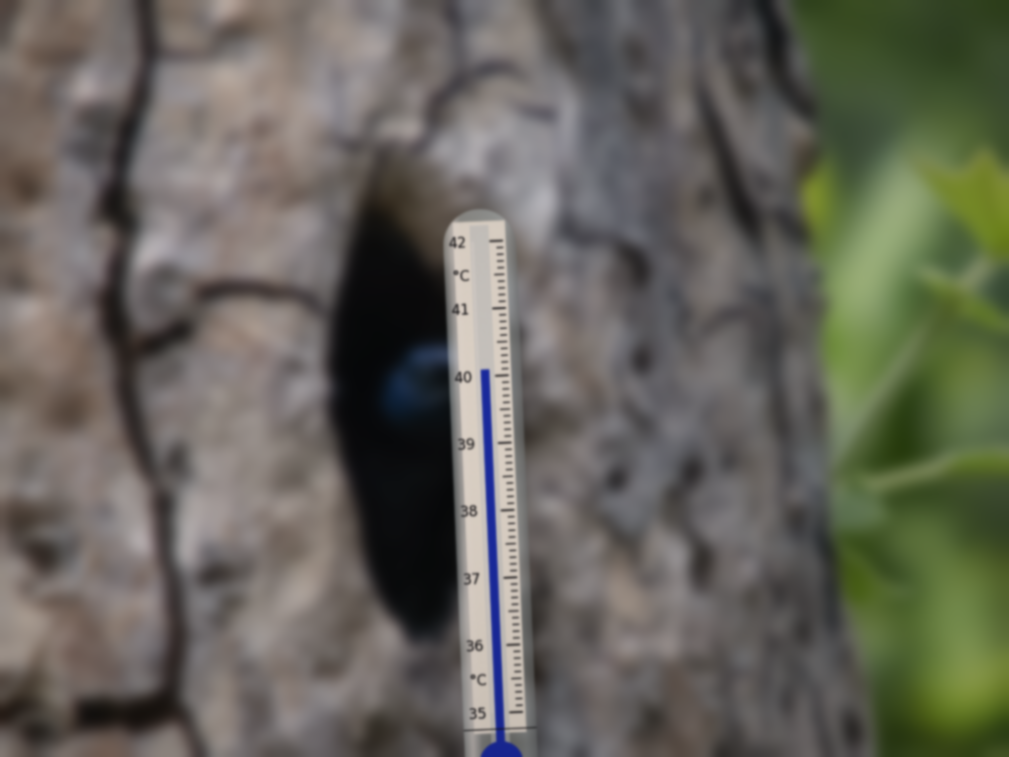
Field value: °C 40.1
